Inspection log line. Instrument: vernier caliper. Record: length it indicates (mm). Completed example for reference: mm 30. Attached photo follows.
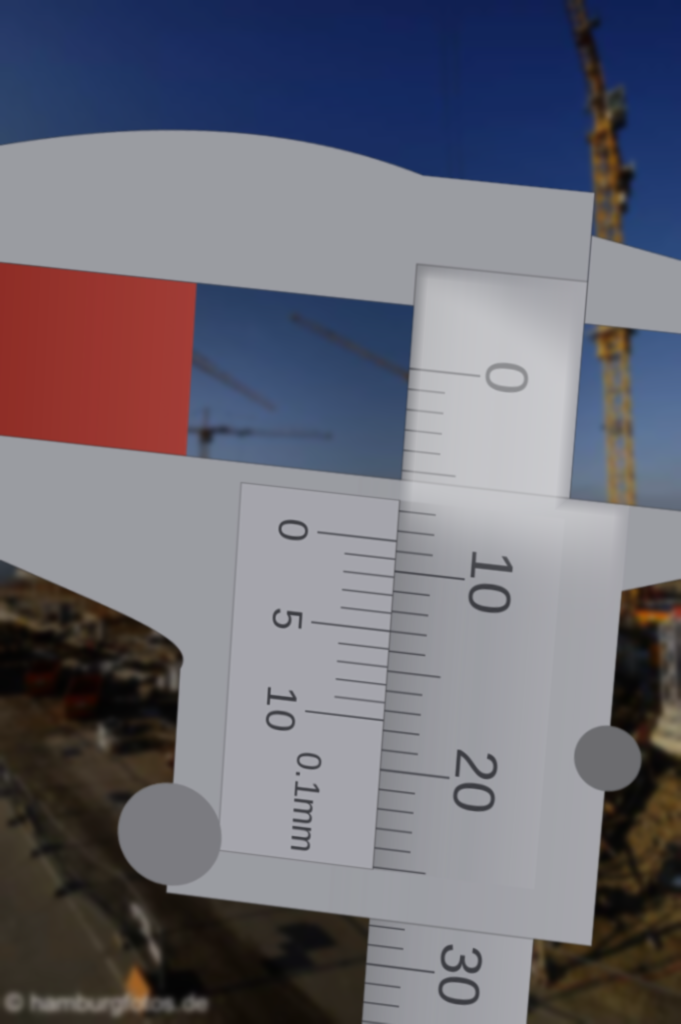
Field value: mm 8.5
